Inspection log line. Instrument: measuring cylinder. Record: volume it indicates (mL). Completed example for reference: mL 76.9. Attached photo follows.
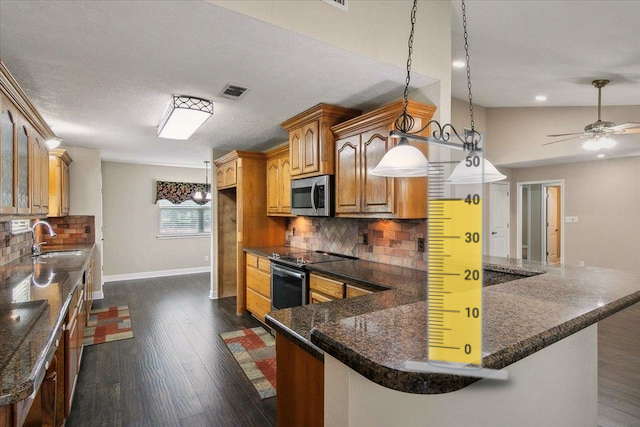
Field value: mL 40
